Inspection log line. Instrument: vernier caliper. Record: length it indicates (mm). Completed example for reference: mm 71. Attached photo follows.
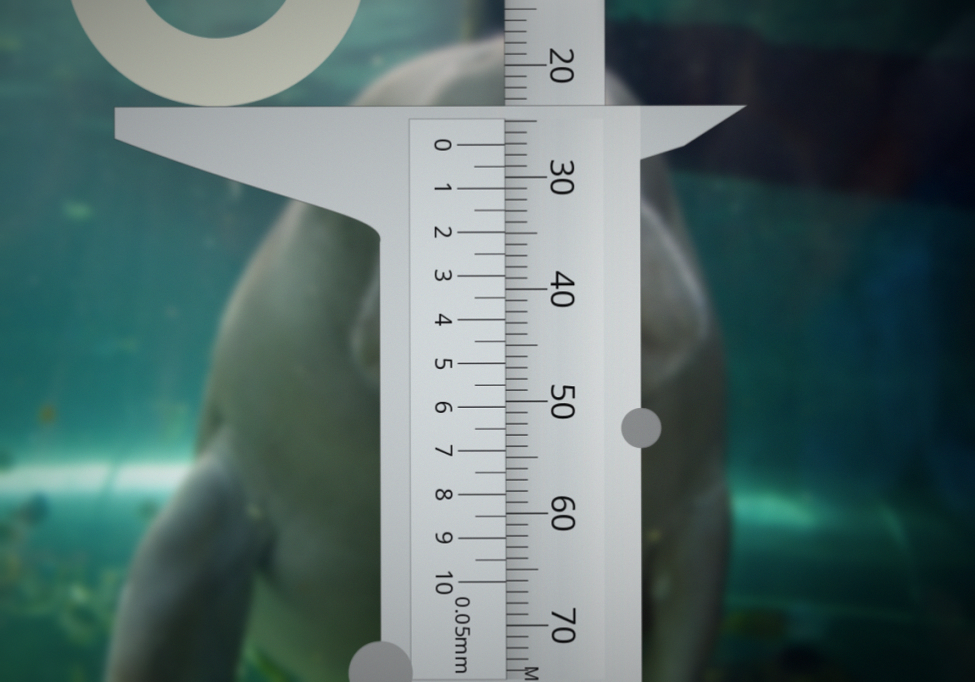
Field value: mm 27.1
